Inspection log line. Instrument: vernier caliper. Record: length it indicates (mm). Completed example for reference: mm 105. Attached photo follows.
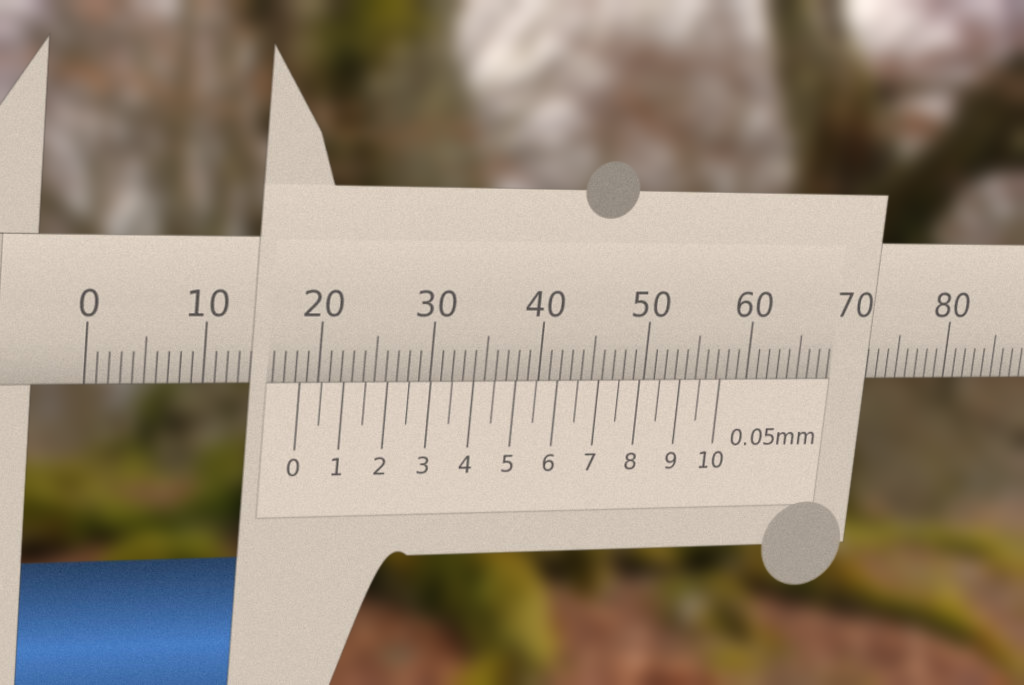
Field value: mm 18.4
